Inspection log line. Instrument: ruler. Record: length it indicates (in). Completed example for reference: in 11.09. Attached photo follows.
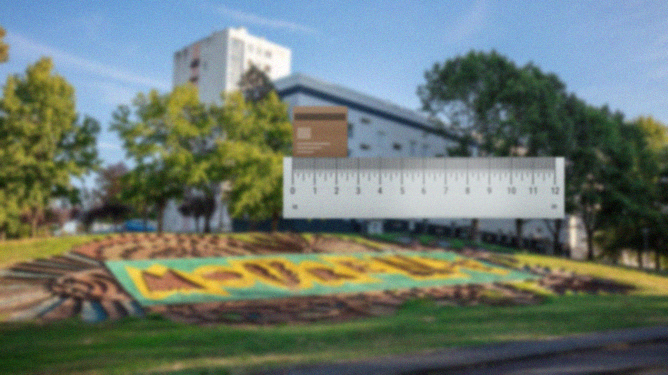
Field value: in 2.5
